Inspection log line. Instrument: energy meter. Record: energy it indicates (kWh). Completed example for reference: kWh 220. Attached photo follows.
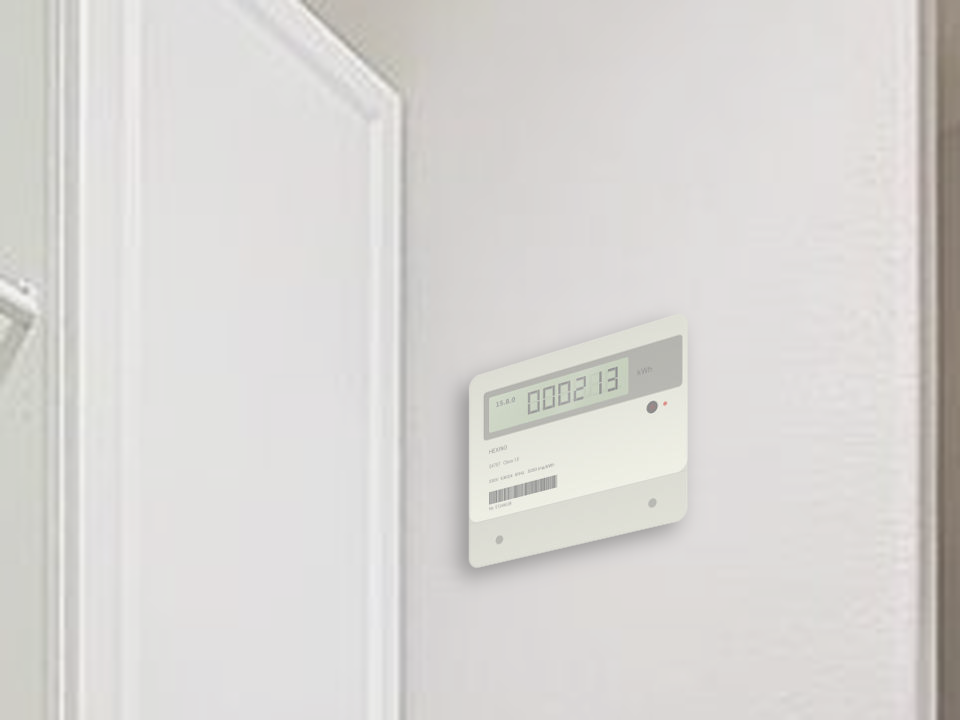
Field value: kWh 213
